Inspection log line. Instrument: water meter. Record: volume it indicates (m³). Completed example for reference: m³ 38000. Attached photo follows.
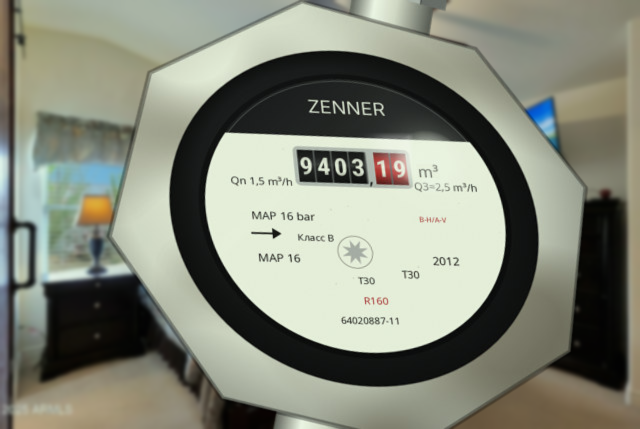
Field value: m³ 9403.19
